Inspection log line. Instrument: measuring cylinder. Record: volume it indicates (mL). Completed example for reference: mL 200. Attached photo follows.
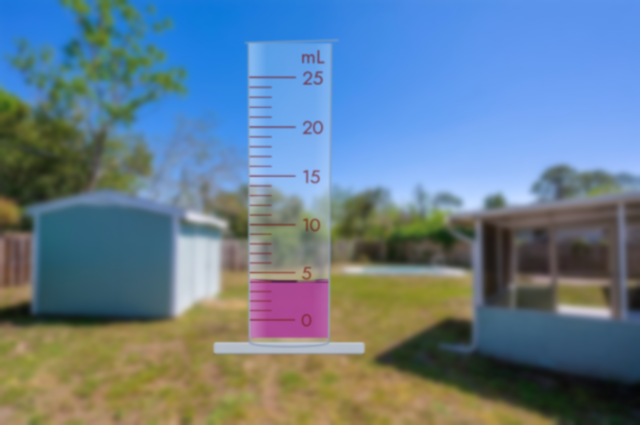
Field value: mL 4
